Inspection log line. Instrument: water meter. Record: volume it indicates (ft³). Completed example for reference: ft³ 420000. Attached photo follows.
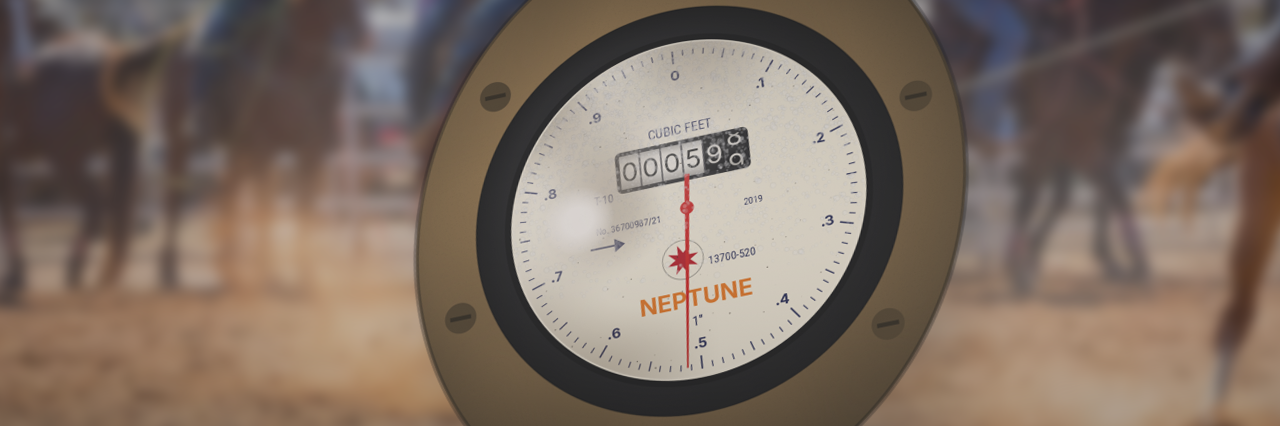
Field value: ft³ 598.51
